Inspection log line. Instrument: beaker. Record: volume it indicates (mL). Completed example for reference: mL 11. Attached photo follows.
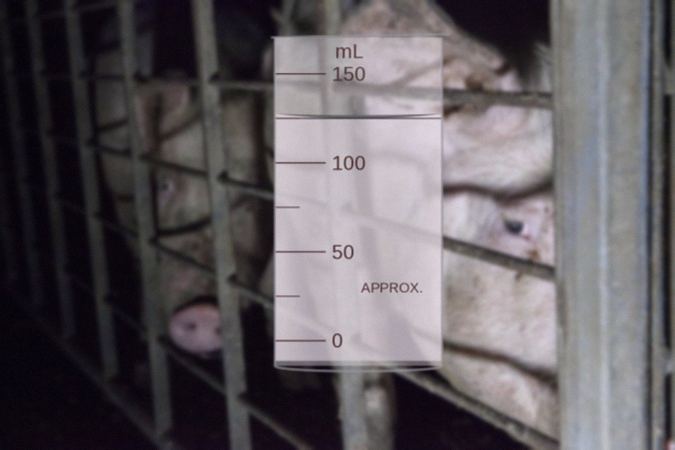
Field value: mL 125
